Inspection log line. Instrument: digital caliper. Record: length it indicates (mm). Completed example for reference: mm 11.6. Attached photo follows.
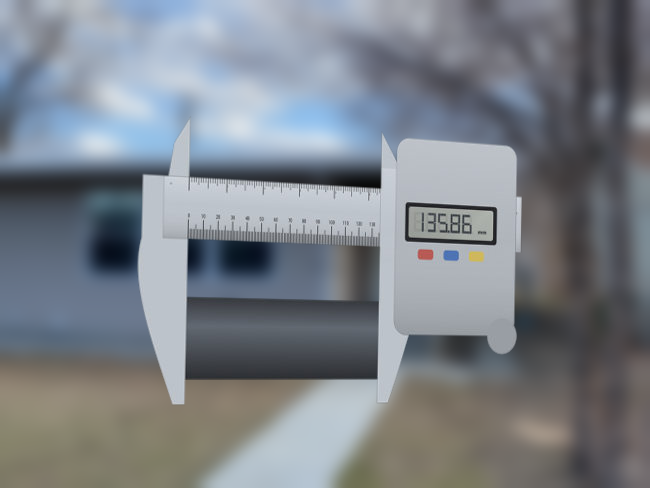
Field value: mm 135.86
